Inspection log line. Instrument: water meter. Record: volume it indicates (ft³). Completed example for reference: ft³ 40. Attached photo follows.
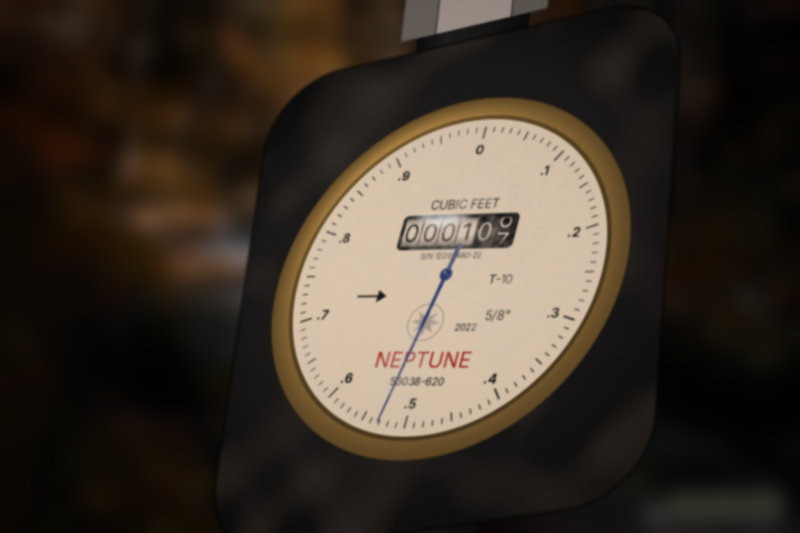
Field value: ft³ 106.53
